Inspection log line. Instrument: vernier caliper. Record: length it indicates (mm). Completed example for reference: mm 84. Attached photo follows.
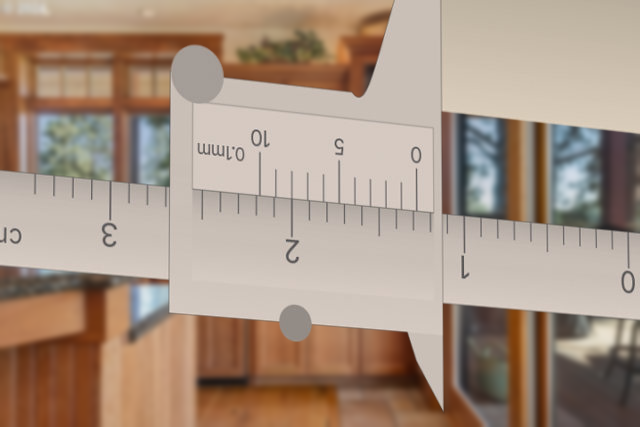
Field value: mm 12.8
